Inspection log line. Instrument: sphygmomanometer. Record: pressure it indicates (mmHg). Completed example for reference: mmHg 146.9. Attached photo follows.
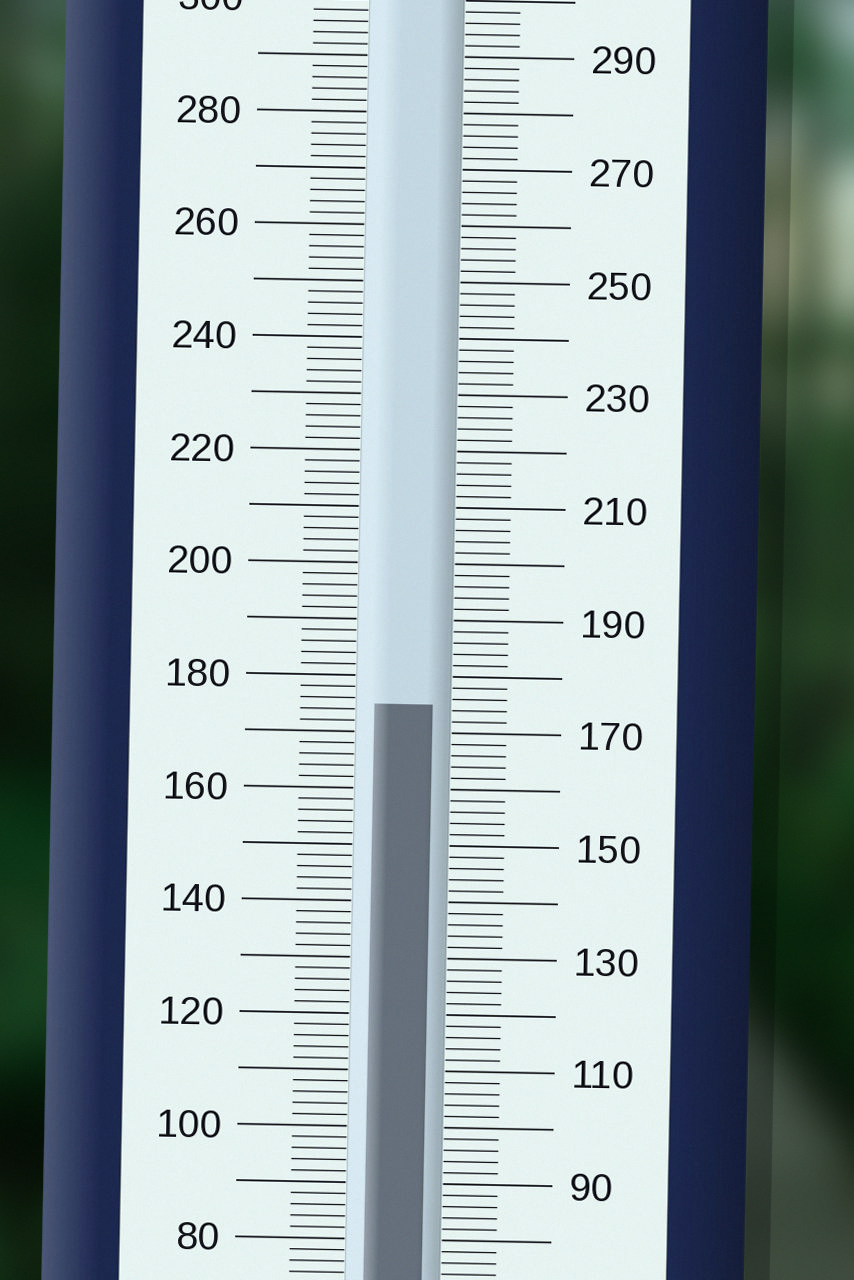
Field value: mmHg 175
